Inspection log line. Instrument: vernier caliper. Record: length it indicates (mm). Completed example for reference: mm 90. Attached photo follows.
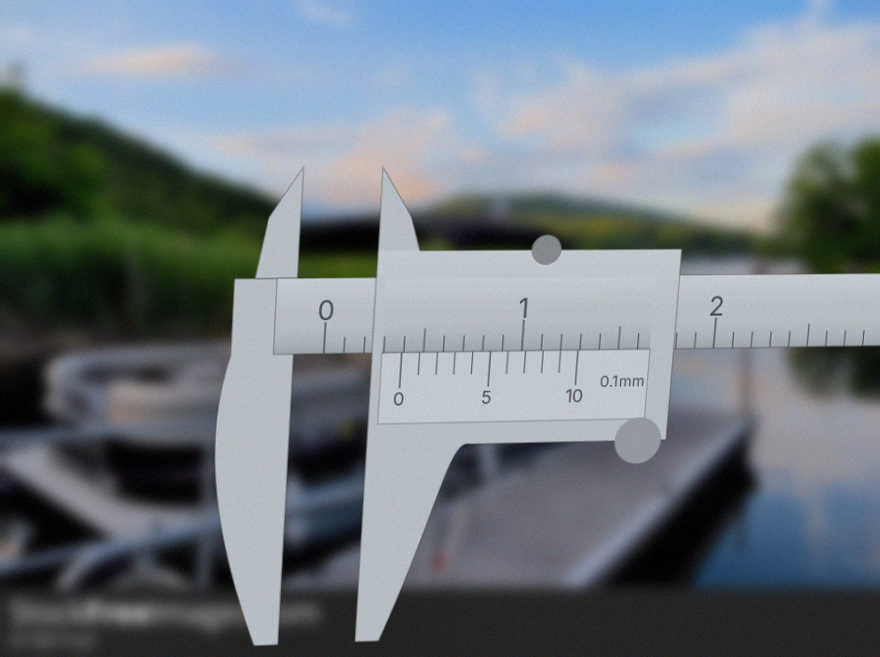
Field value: mm 3.9
